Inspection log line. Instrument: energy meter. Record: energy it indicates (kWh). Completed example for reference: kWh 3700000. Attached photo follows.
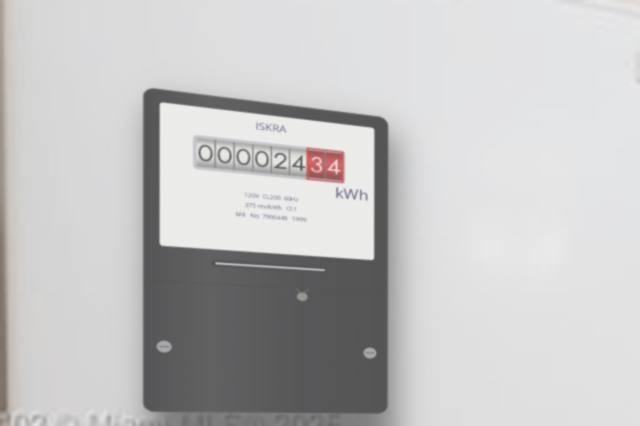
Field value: kWh 24.34
